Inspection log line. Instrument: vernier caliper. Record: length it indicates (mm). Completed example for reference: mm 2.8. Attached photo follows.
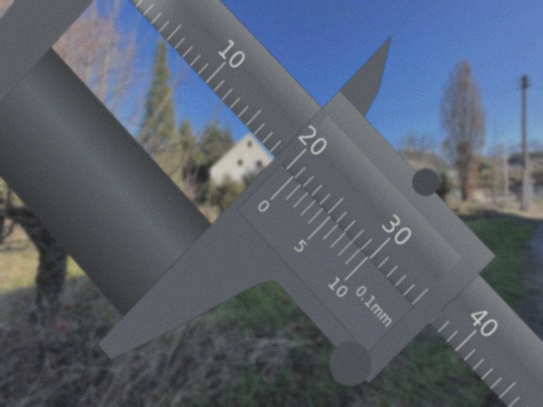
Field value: mm 20.8
